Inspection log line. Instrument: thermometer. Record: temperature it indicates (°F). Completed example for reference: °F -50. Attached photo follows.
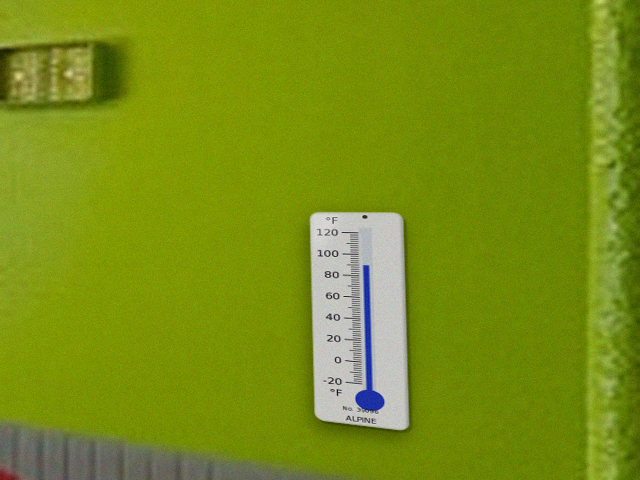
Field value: °F 90
